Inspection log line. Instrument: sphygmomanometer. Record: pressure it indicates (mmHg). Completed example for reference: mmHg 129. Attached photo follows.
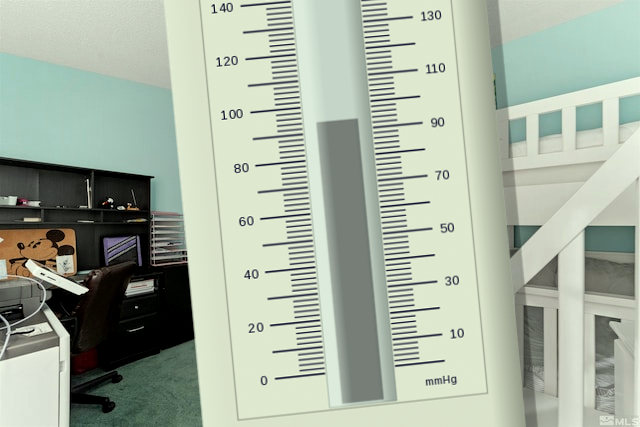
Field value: mmHg 94
